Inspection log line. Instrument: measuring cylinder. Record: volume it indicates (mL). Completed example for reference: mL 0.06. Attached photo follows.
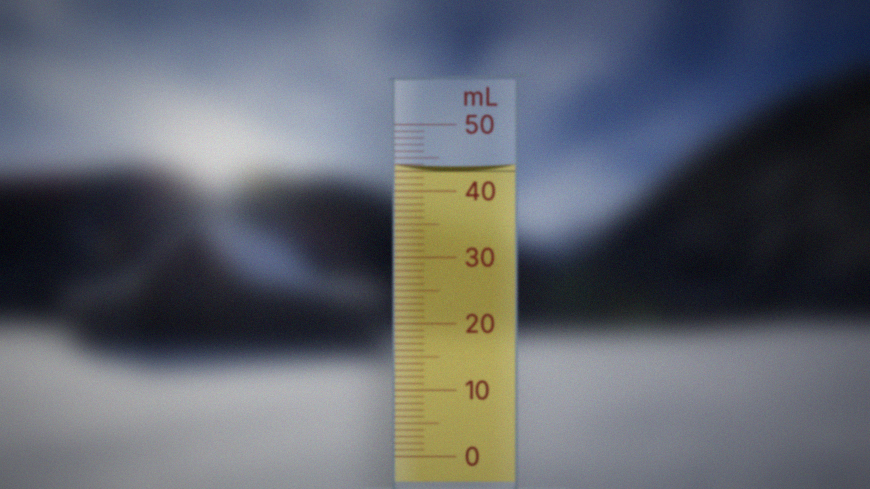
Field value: mL 43
